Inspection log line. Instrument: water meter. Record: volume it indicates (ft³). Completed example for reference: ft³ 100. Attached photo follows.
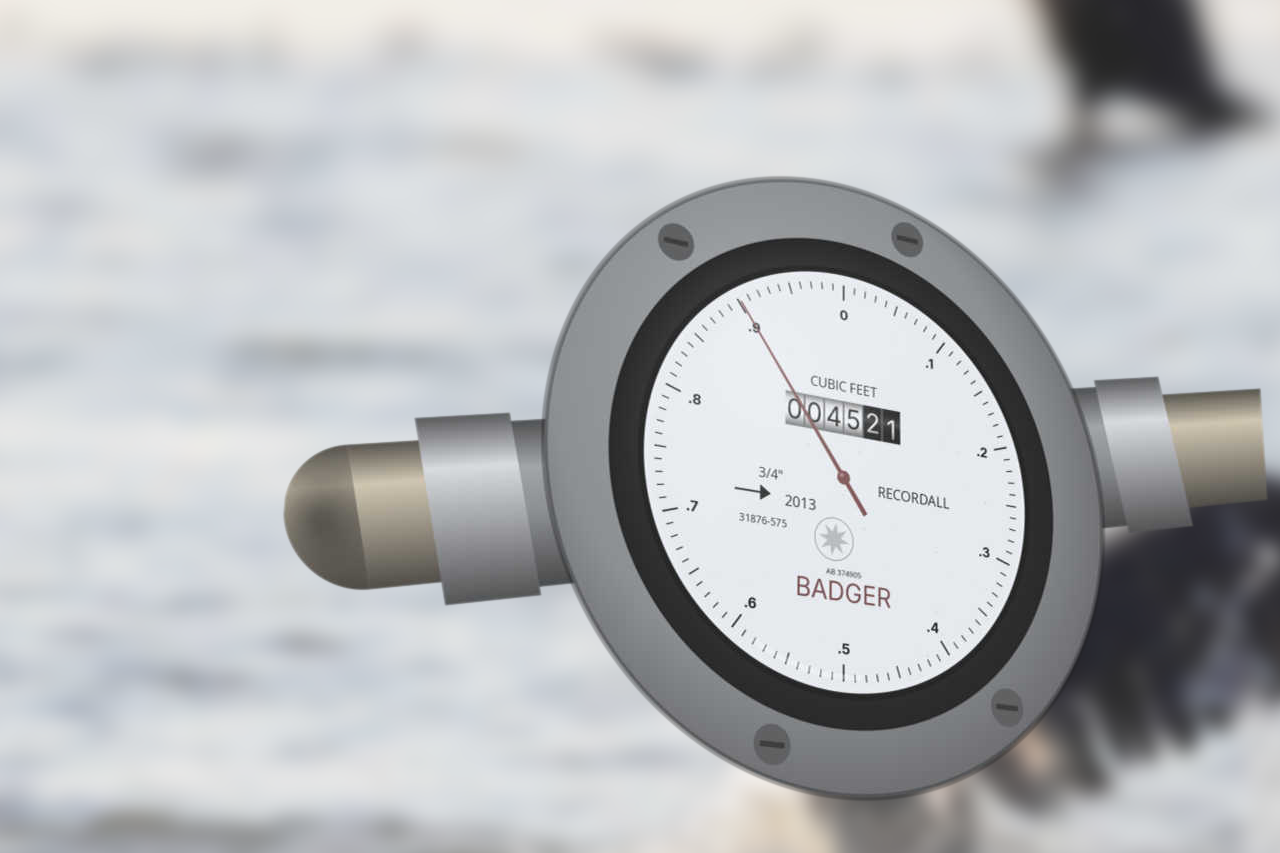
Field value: ft³ 4520.90
